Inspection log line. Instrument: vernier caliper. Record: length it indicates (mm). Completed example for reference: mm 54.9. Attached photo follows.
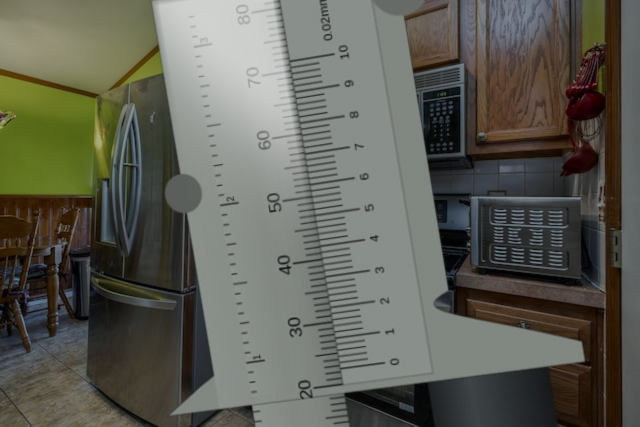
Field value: mm 22.5
